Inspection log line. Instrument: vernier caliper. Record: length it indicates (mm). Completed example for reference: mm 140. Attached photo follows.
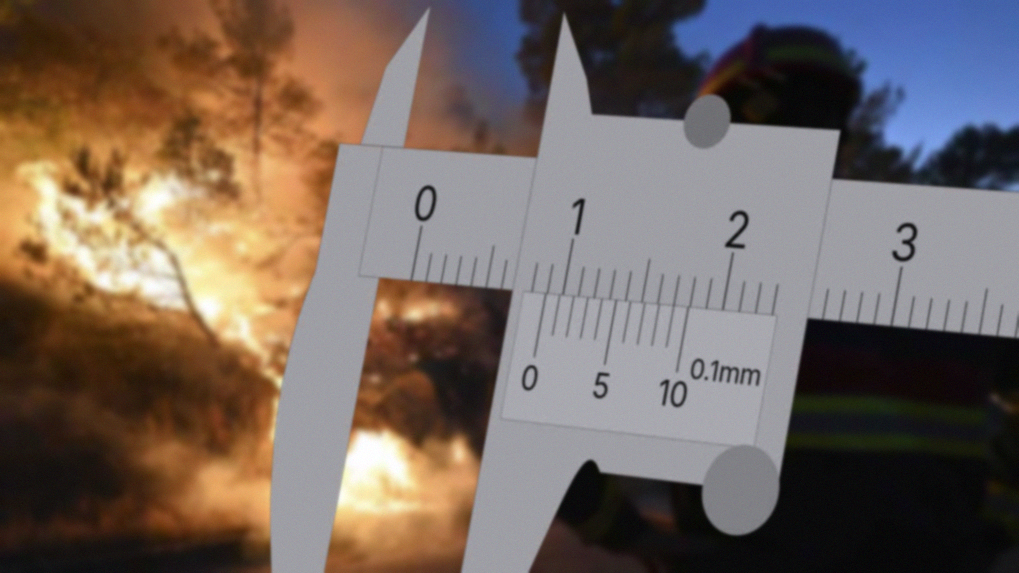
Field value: mm 8.9
